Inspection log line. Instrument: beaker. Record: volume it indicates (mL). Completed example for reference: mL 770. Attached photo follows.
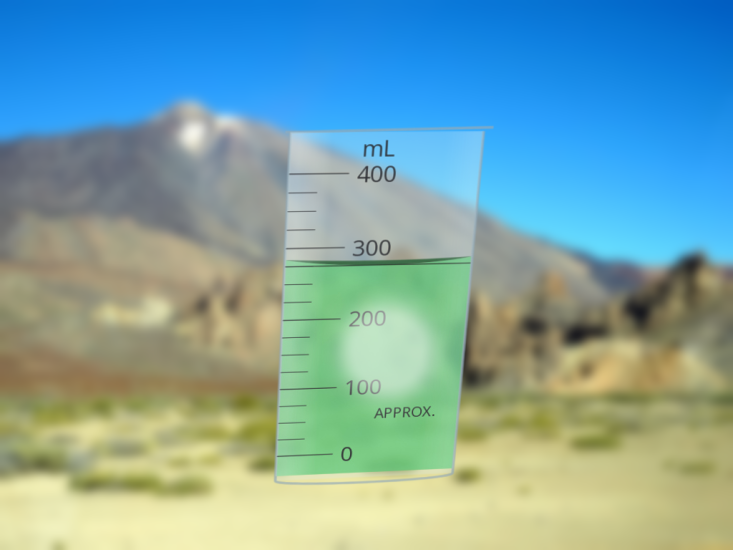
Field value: mL 275
